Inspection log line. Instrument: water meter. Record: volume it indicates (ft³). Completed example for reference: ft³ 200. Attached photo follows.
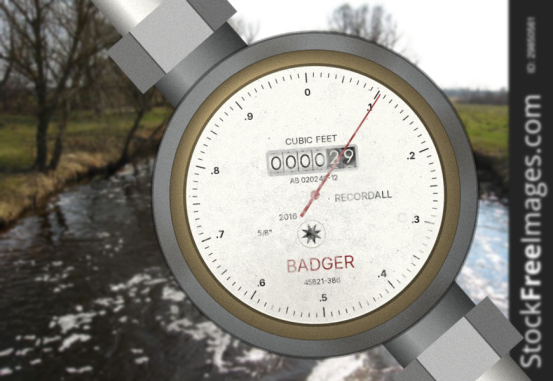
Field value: ft³ 29.10
